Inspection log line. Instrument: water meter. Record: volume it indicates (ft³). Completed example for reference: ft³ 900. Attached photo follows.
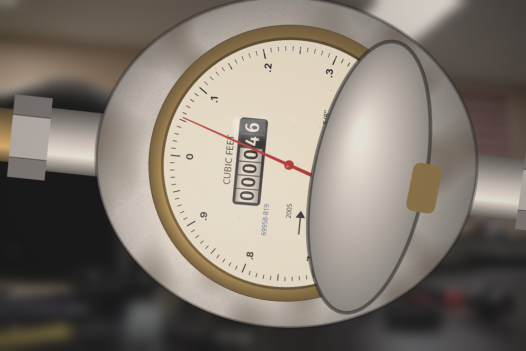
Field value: ft³ 46.05
